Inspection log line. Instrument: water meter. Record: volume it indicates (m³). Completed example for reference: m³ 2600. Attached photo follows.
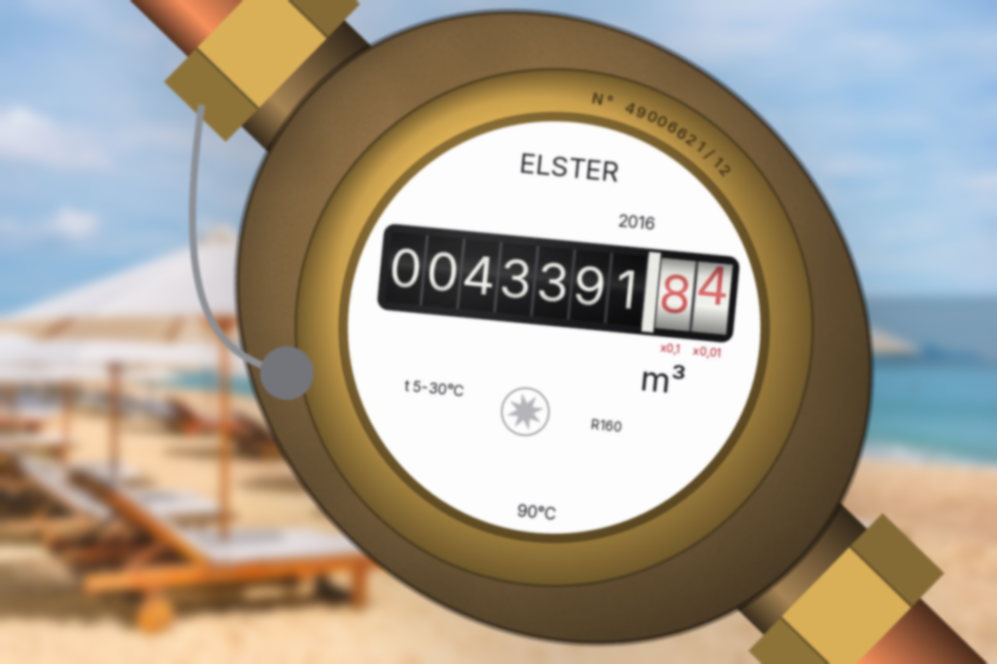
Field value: m³ 43391.84
